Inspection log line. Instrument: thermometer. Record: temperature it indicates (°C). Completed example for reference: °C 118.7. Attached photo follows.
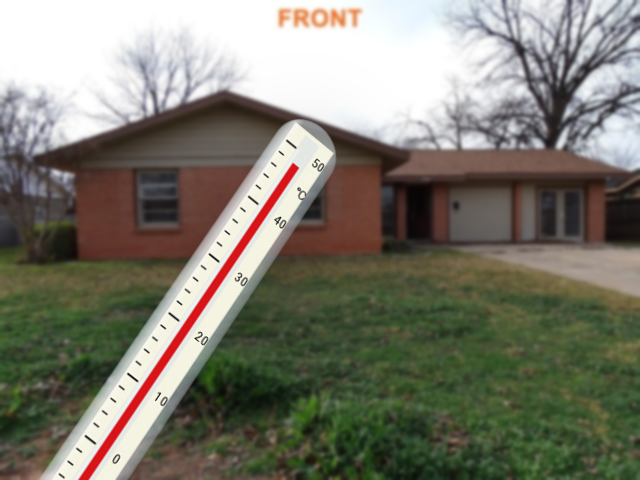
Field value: °C 48
